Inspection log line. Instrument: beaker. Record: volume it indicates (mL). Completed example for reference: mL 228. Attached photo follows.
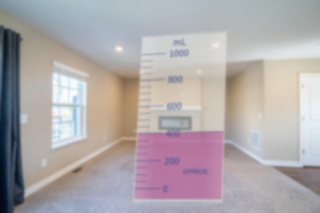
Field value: mL 400
